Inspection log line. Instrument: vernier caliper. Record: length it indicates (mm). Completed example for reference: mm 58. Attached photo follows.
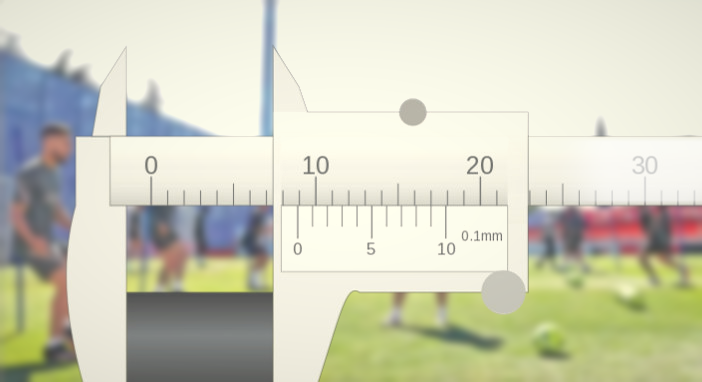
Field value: mm 8.9
